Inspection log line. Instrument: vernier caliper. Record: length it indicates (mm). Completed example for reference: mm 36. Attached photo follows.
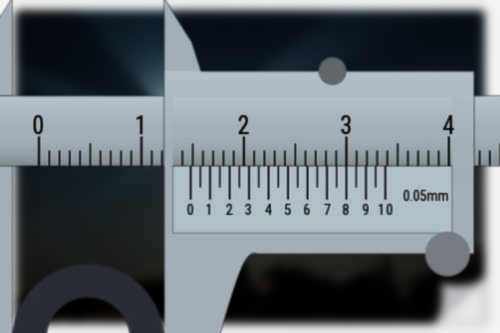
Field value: mm 14.8
